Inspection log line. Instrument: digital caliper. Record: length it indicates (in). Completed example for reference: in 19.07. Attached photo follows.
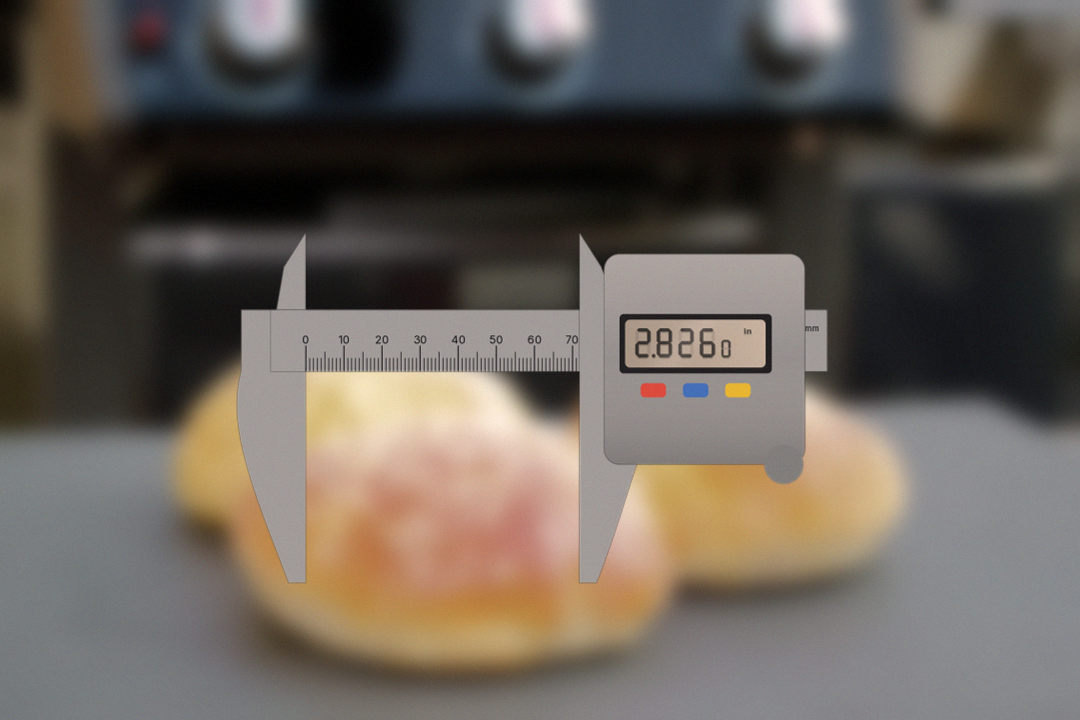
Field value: in 2.8260
